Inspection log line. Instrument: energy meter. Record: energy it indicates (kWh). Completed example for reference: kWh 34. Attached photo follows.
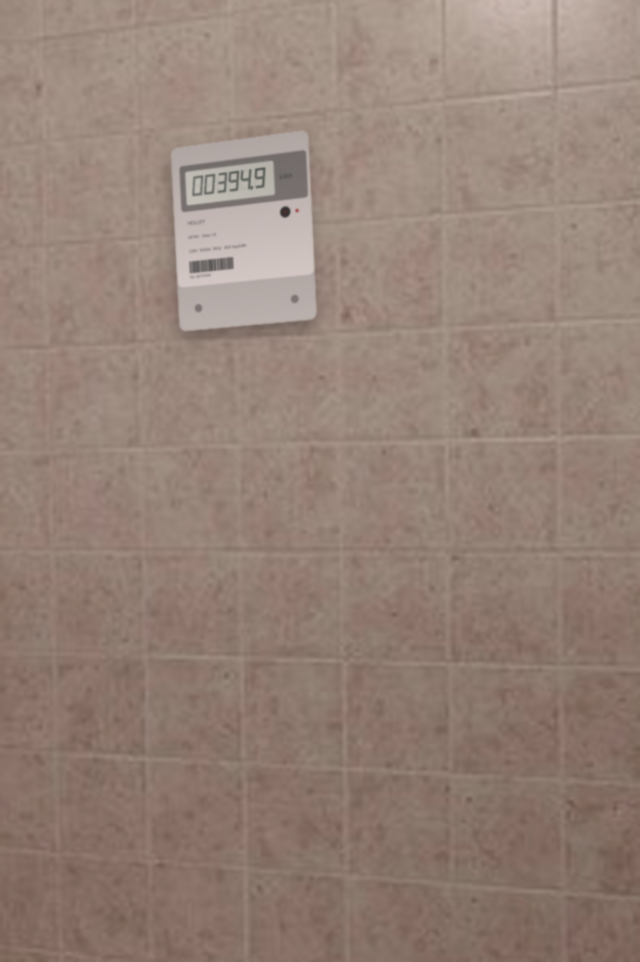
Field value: kWh 394.9
